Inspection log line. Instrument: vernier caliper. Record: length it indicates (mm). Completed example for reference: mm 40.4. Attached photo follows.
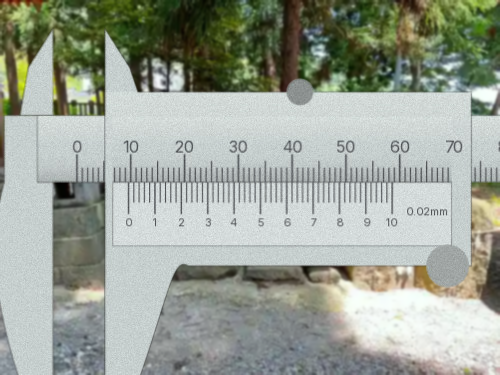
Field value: mm 9.6
